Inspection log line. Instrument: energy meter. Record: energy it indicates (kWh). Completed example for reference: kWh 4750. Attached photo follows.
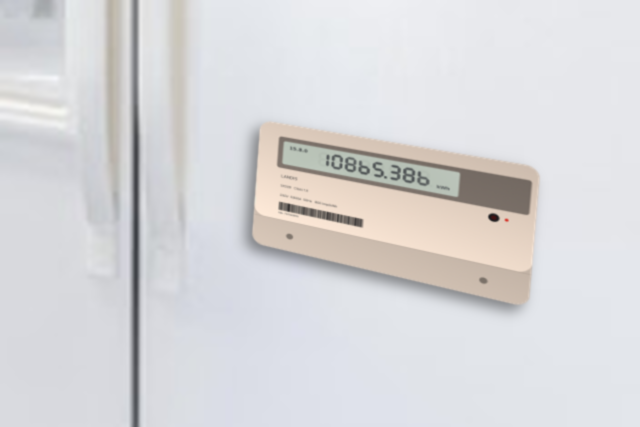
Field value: kWh 10865.386
